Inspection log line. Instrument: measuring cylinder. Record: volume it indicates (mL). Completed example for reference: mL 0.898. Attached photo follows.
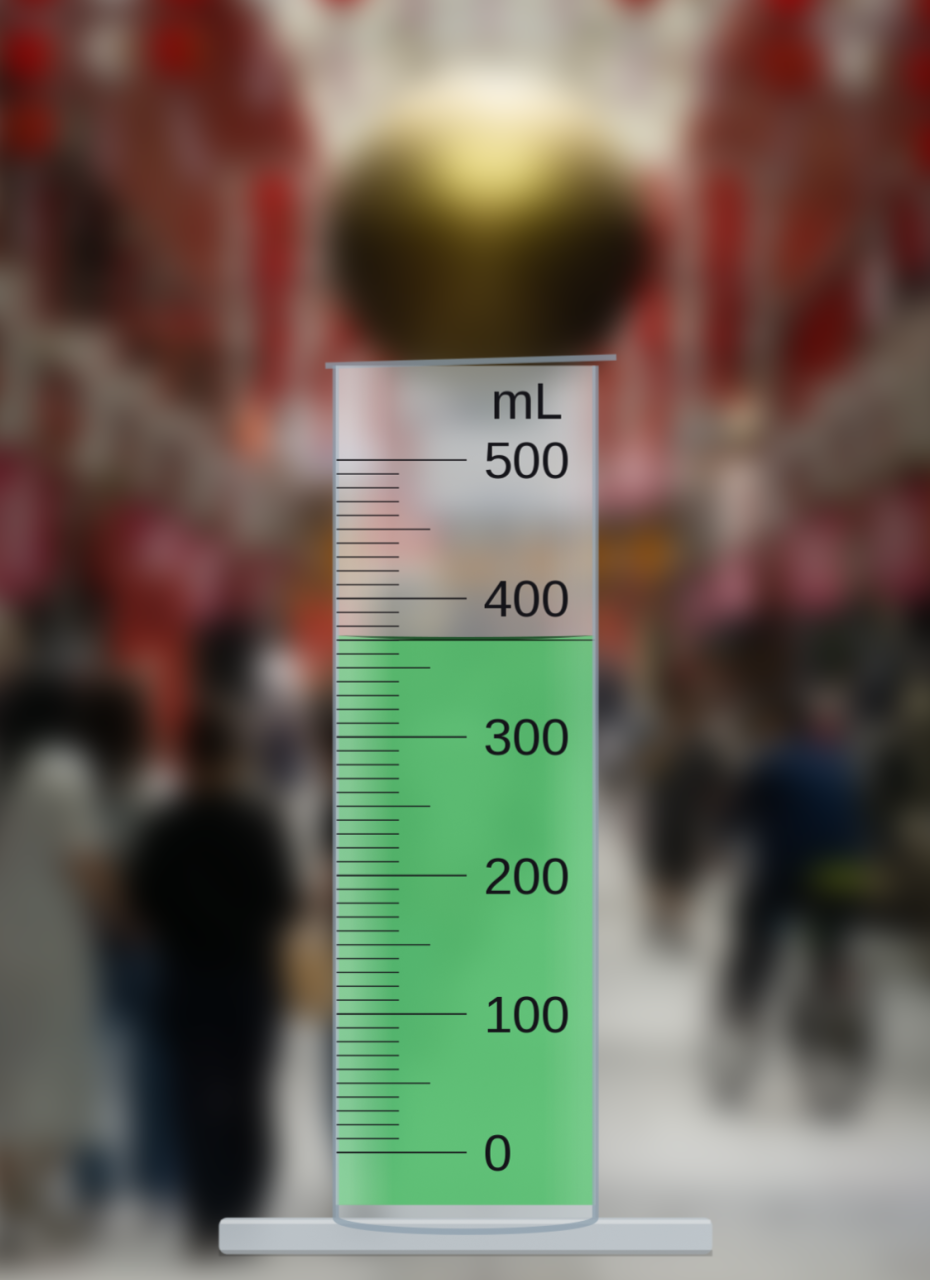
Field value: mL 370
